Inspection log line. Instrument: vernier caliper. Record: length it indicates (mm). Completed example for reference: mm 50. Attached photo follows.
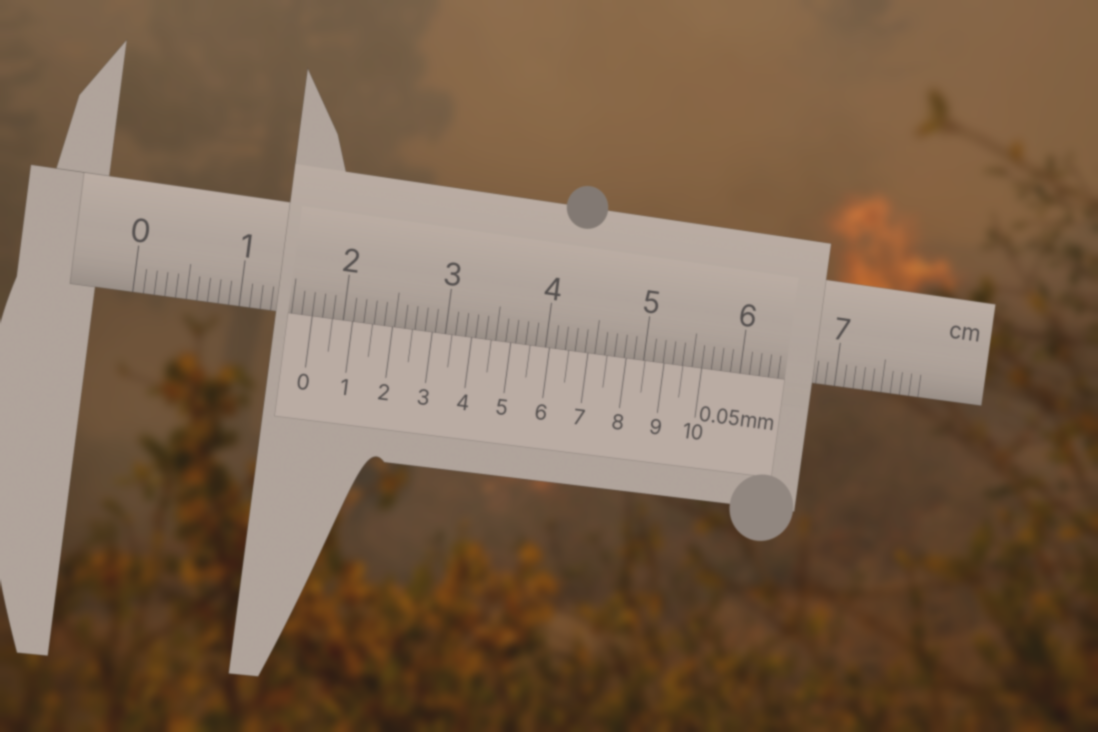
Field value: mm 17.0
